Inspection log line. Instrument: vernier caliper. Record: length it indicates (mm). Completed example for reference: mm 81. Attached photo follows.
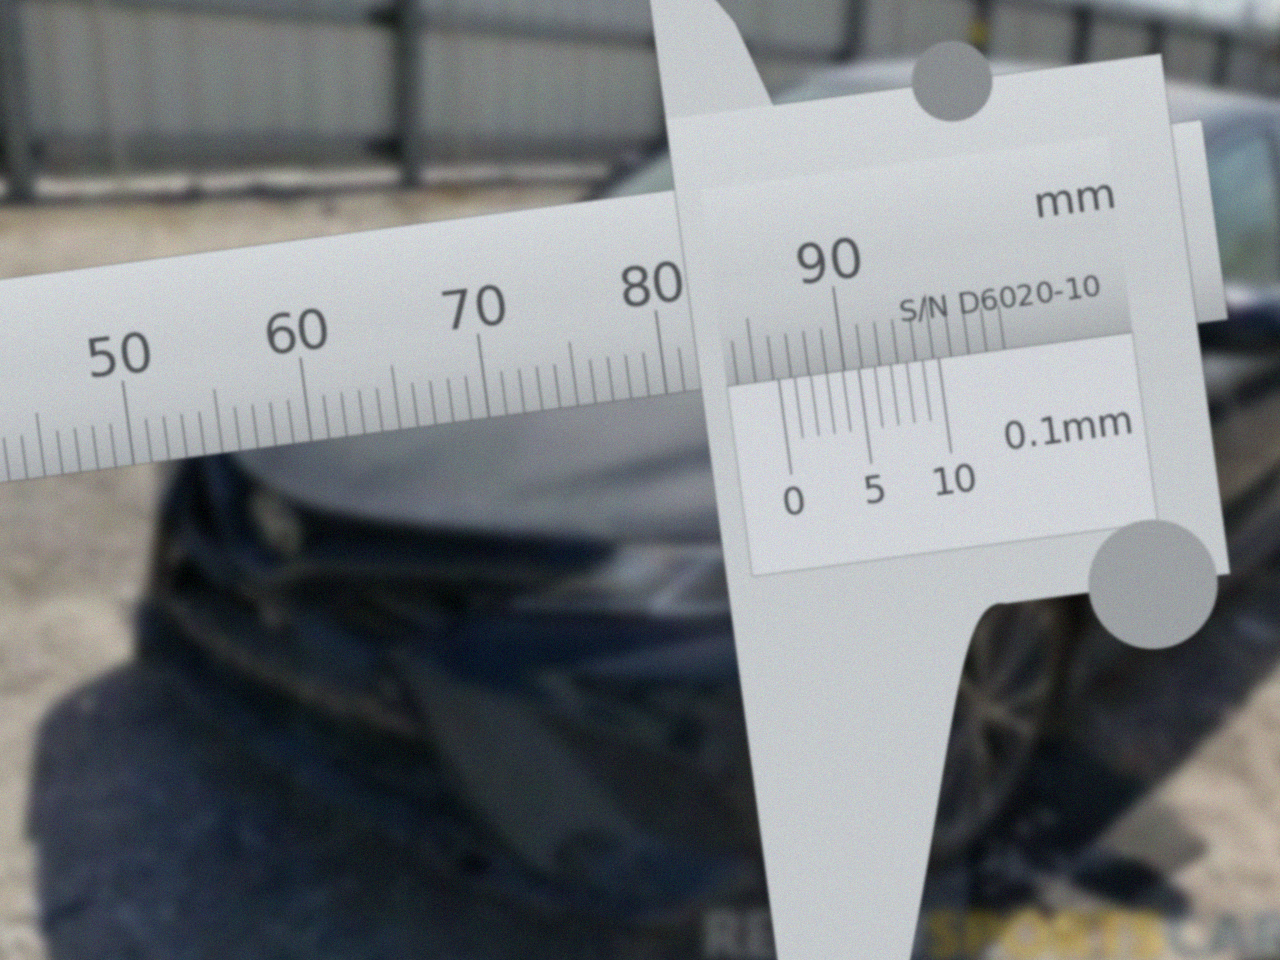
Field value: mm 86.3
